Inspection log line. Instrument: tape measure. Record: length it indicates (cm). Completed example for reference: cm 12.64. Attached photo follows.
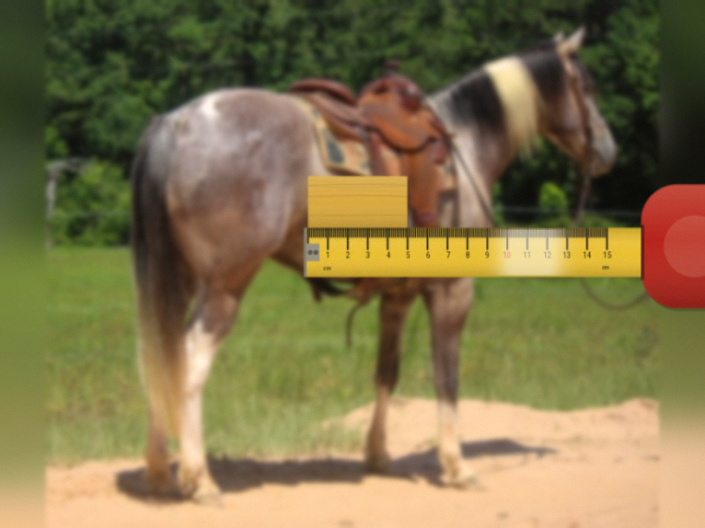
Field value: cm 5
